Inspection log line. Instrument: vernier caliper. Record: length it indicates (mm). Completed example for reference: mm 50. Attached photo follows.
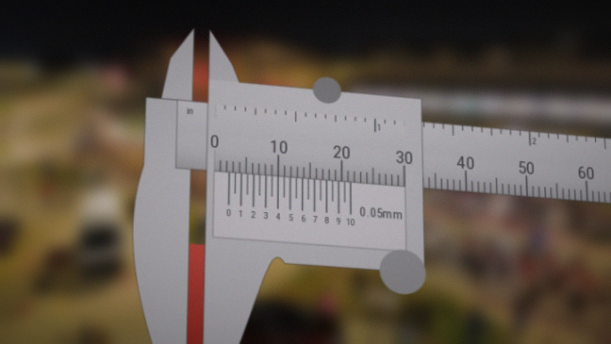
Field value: mm 2.4
